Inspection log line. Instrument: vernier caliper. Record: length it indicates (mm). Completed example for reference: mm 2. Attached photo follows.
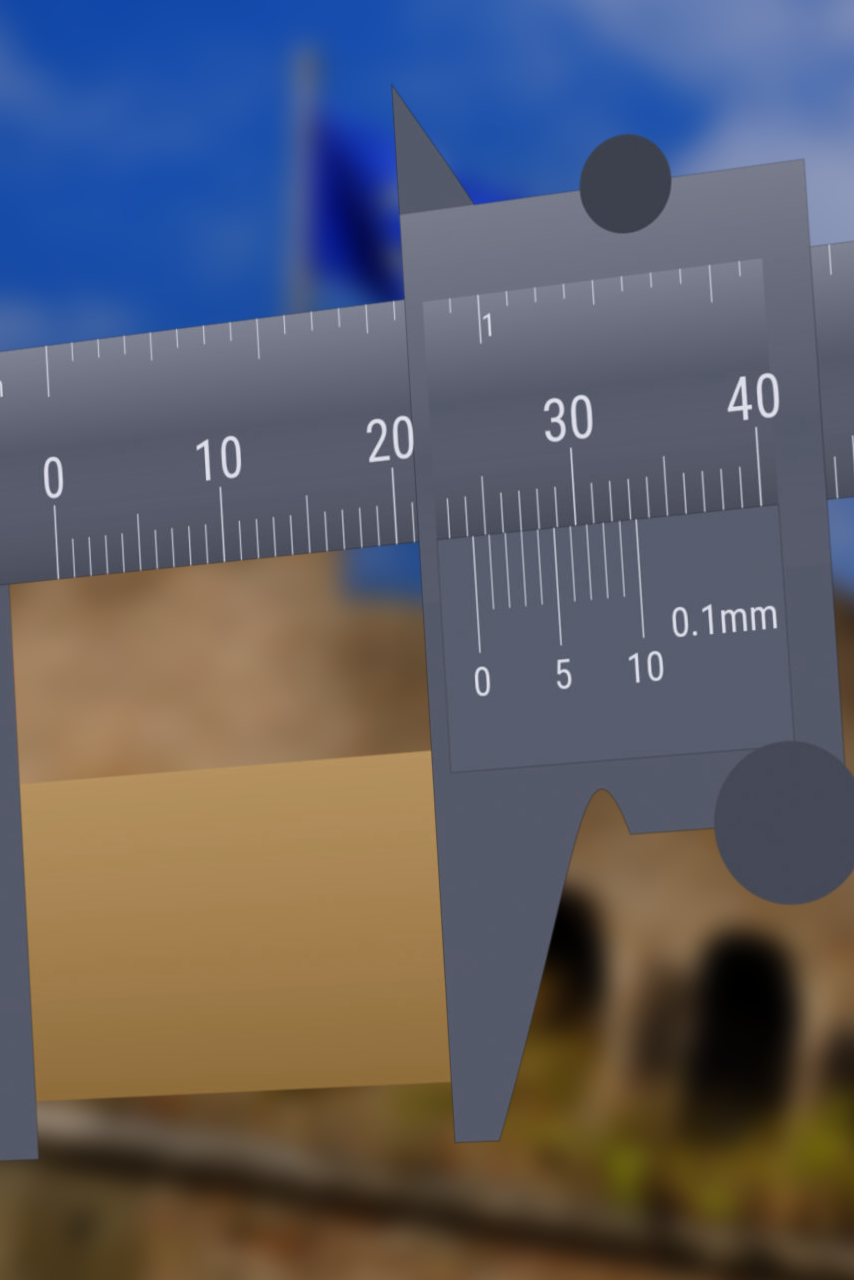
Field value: mm 24.3
